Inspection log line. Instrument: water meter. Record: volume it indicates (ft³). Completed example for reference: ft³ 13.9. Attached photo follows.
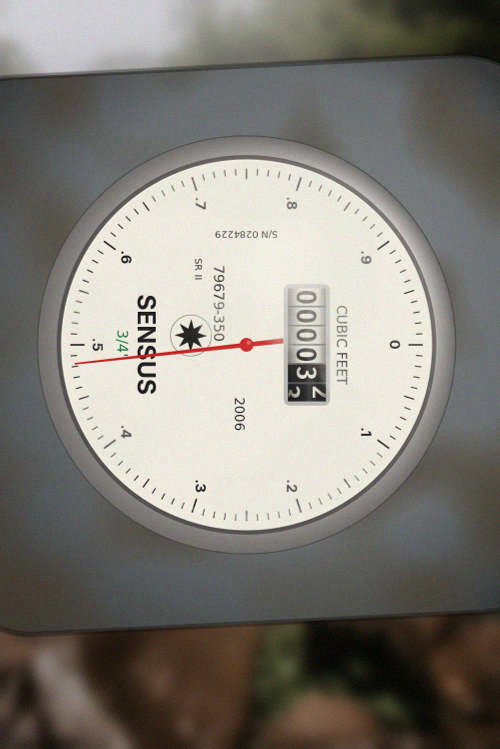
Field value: ft³ 32.48
